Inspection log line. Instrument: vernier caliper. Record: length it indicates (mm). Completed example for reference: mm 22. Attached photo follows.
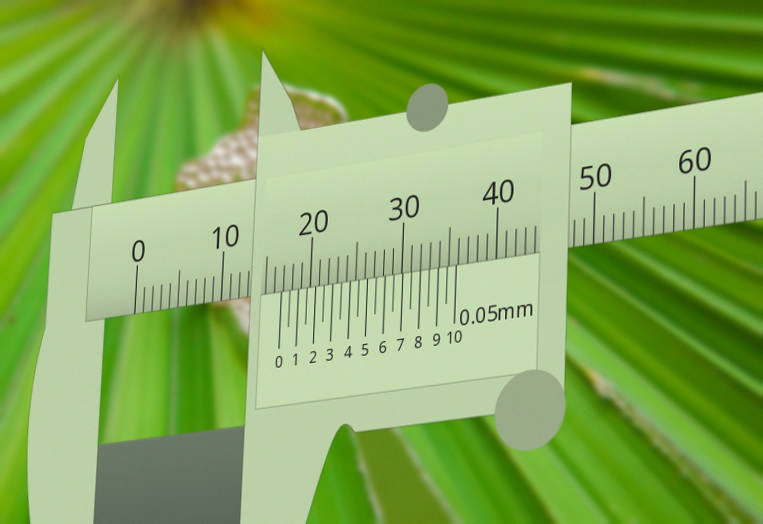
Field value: mm 16.8
